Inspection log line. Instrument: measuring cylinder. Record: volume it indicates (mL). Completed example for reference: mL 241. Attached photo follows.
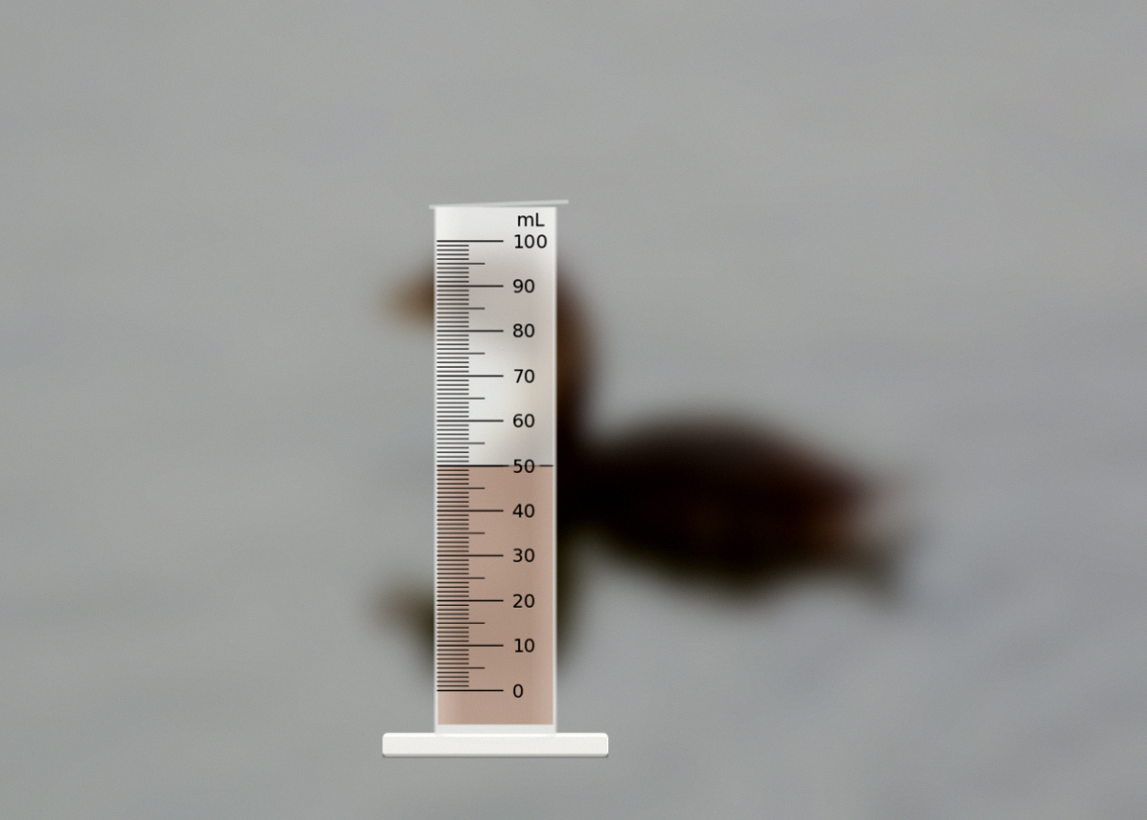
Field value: mL 50
